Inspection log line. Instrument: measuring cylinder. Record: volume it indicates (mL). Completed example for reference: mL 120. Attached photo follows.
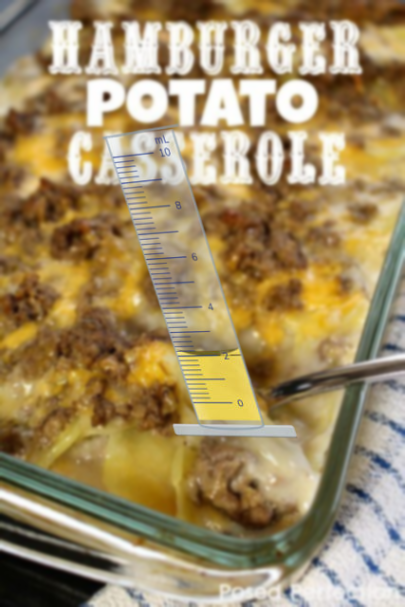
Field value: mL 2
